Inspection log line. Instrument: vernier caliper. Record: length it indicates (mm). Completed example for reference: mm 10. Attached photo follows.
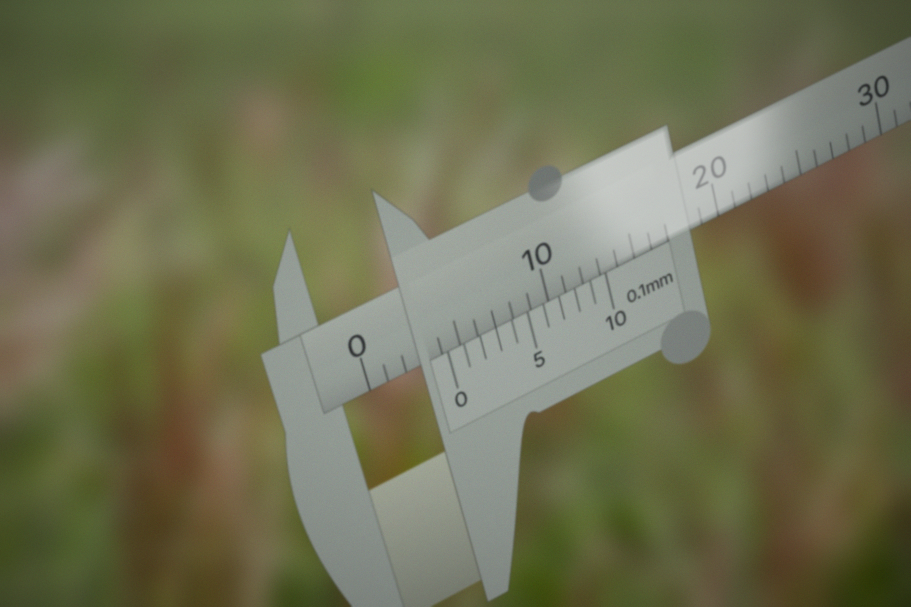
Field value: mm 4.3
